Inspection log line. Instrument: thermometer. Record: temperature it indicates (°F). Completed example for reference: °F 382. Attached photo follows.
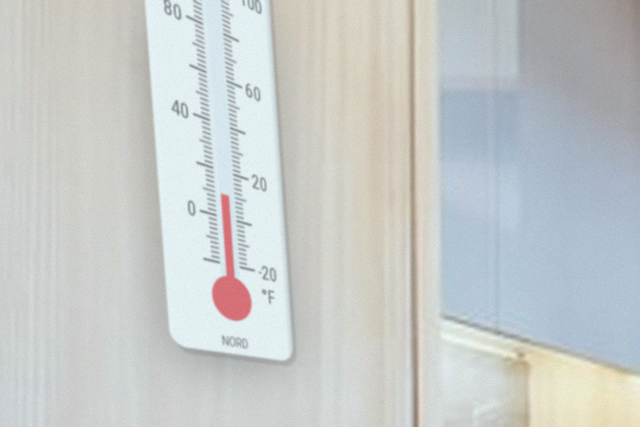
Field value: °F 10
